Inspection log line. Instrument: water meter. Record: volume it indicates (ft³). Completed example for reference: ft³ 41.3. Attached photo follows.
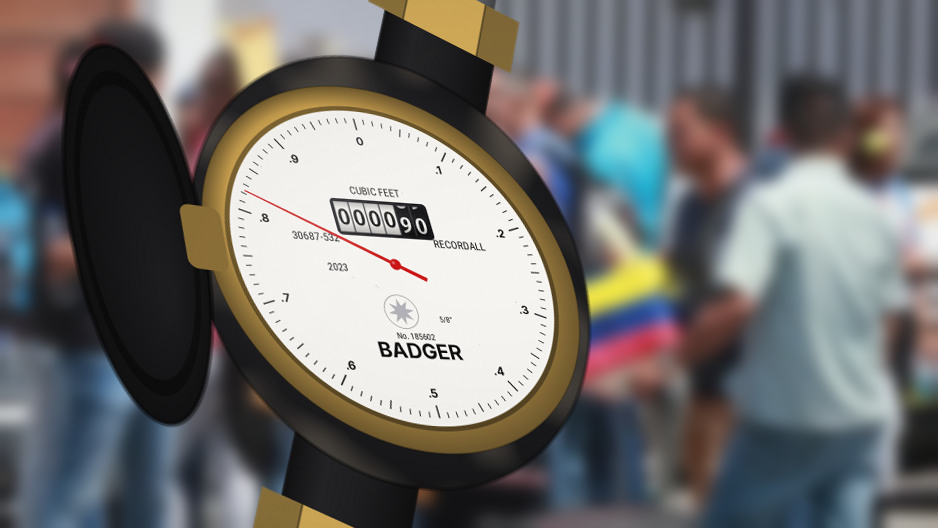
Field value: ft³ 89.82
